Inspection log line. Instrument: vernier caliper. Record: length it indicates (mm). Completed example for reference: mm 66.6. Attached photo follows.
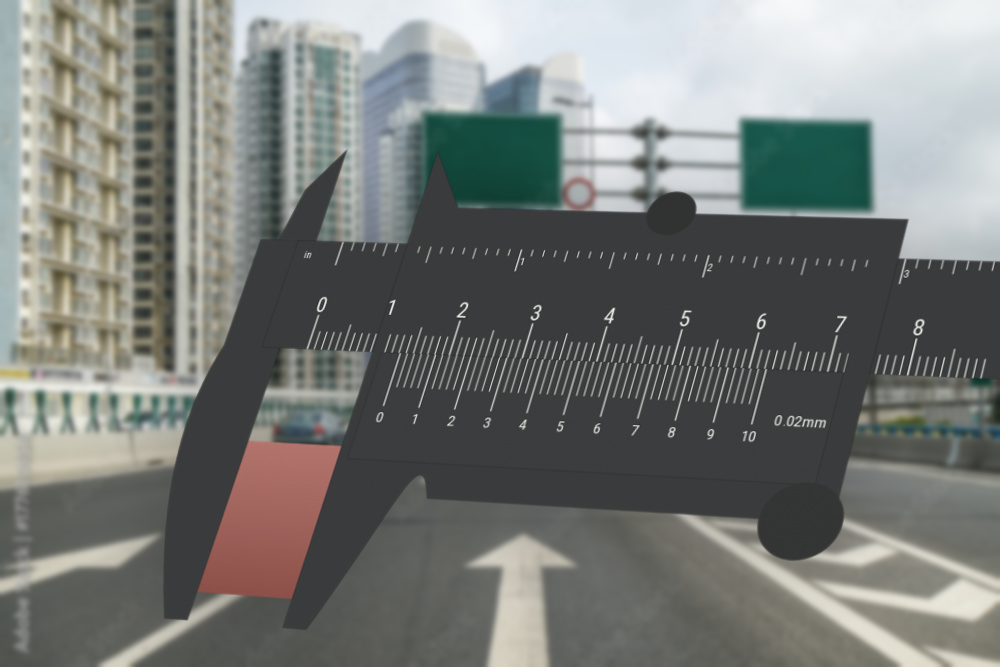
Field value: mm 13.2
